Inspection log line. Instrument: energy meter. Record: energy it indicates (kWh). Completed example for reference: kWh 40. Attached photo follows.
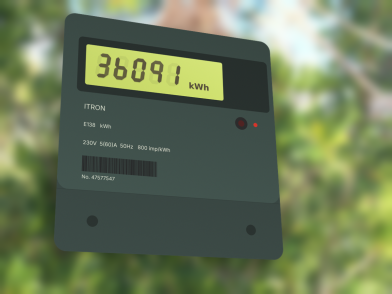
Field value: kWh 36091
